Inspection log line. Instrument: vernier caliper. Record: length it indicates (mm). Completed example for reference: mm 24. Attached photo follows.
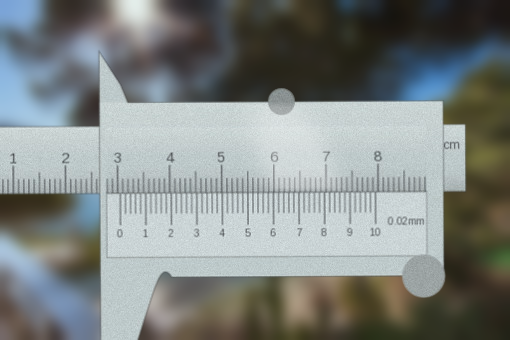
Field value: mm 30.5
